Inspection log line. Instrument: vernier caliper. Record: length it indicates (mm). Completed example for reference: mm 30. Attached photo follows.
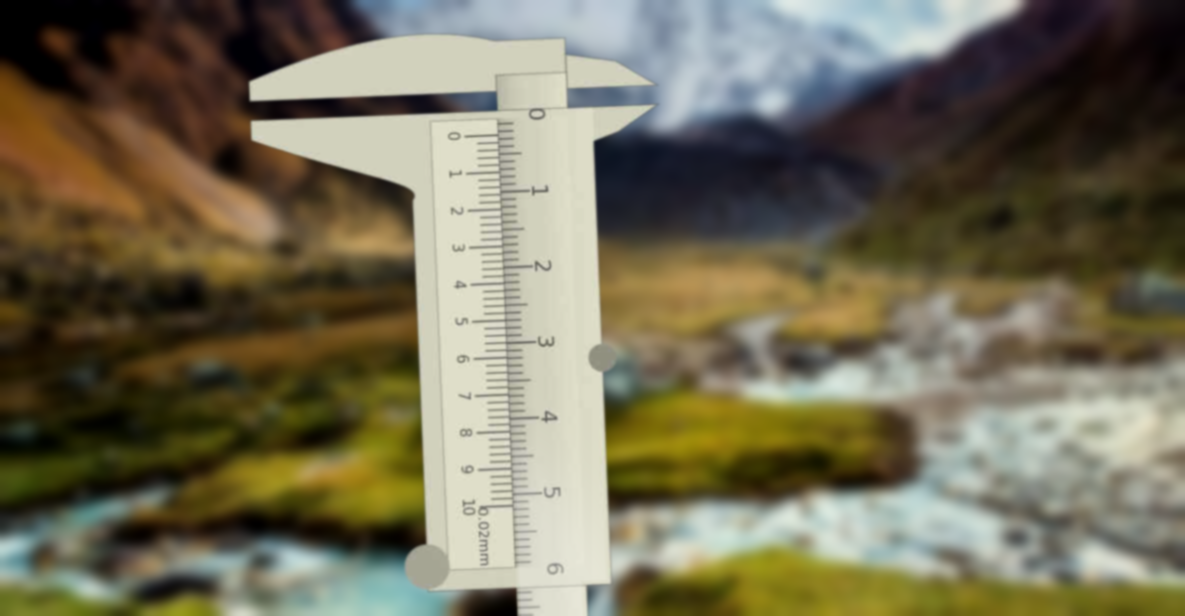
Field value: mm 2.5
